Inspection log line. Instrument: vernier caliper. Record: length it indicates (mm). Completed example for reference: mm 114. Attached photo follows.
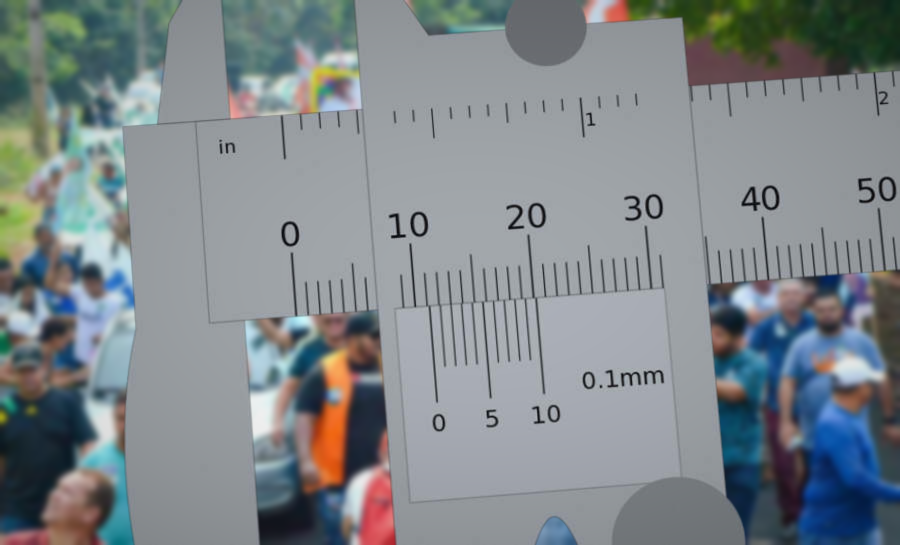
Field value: mm 11.2
